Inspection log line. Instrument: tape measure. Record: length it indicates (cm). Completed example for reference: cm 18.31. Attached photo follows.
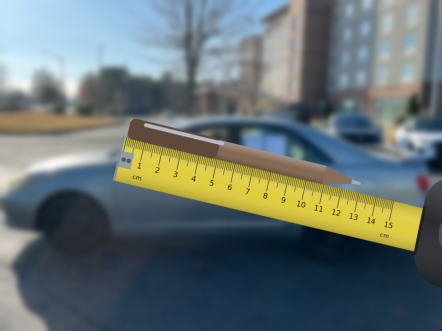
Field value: cm 13
